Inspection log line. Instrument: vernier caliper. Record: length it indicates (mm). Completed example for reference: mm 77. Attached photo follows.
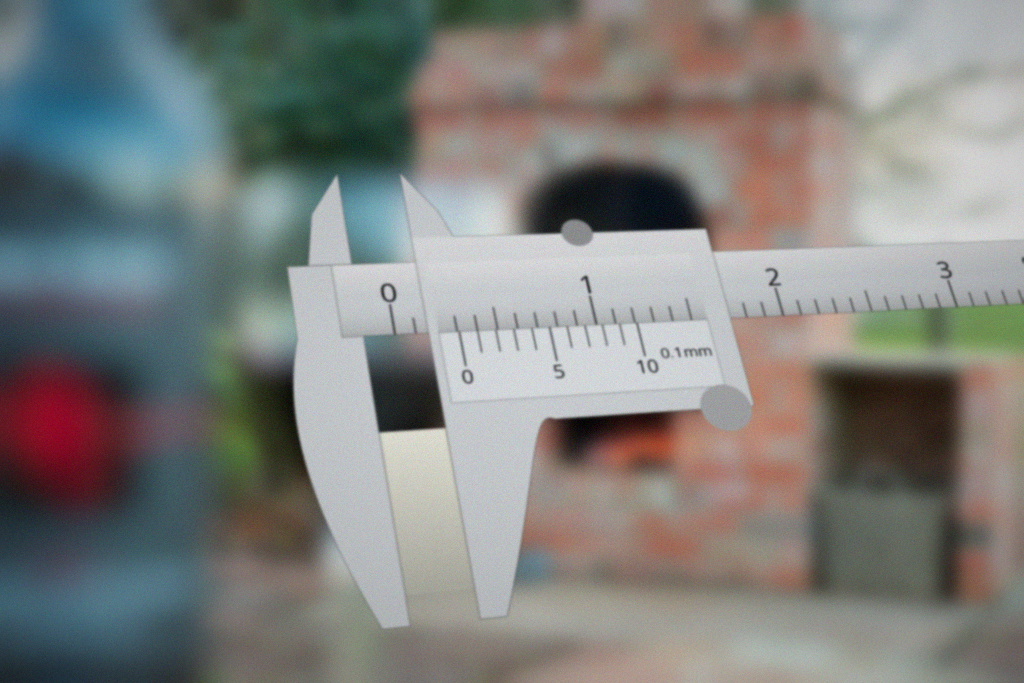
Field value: mm 3.1
